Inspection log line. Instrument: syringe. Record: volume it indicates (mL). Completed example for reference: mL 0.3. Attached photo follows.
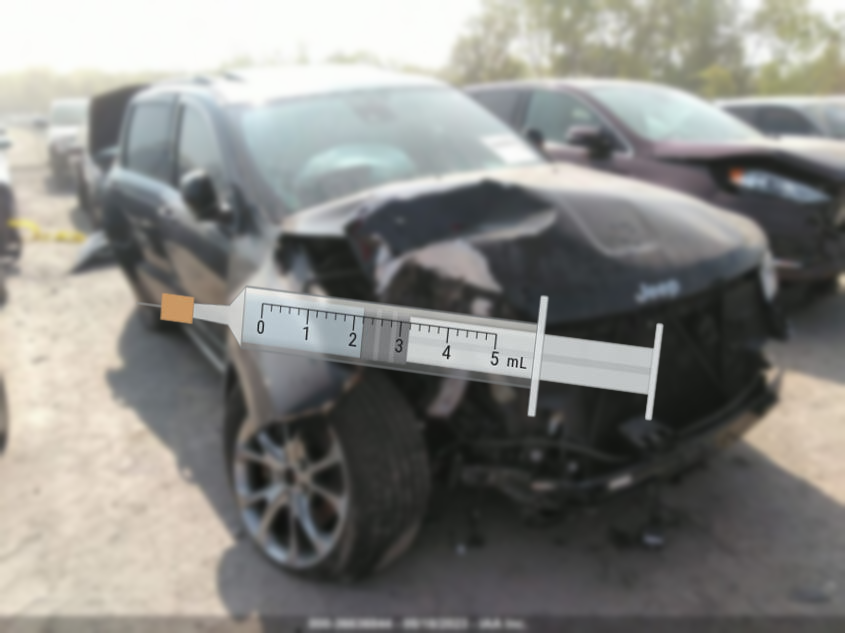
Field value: mL 2.2
